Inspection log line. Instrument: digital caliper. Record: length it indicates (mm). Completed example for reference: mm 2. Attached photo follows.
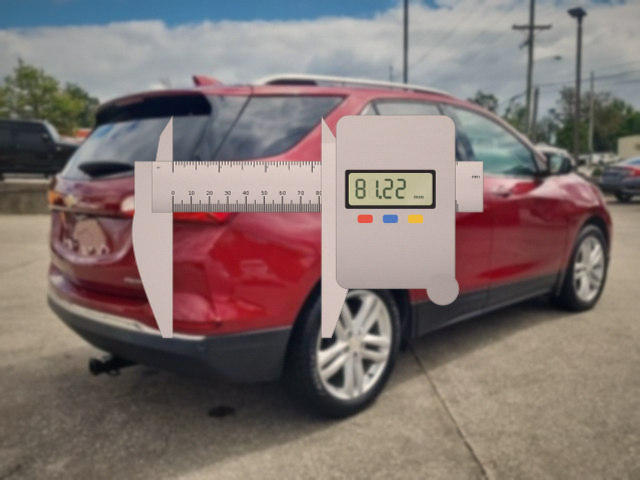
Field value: mm 81.22
